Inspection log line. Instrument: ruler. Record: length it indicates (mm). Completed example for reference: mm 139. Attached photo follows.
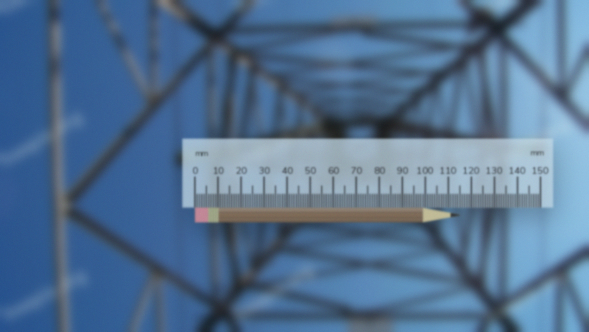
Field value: mm 115
